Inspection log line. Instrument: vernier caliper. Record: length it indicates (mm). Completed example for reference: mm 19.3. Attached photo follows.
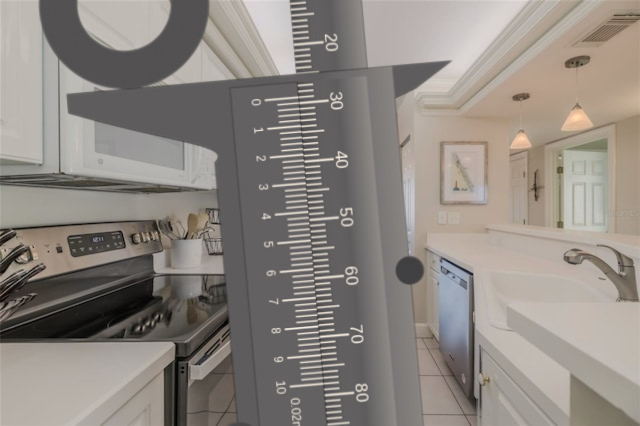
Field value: mm 29.0
